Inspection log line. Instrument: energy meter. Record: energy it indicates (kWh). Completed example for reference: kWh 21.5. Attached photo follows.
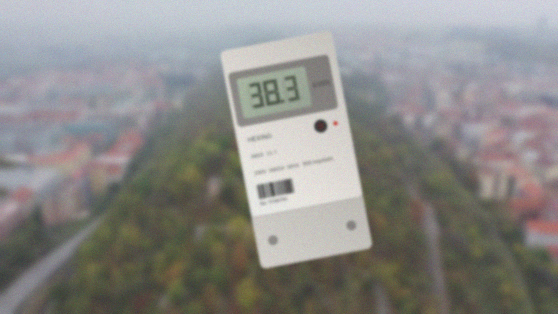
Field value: kWh 38.3
